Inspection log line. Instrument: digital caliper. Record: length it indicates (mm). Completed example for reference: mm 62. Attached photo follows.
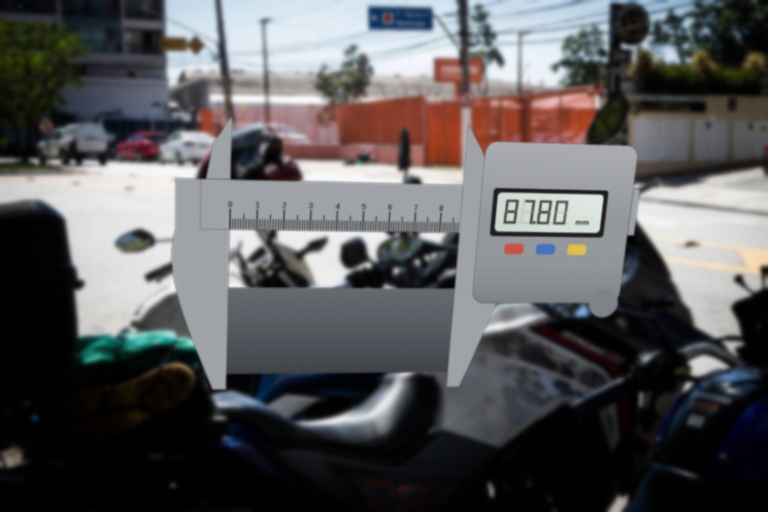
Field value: mm 87.80
